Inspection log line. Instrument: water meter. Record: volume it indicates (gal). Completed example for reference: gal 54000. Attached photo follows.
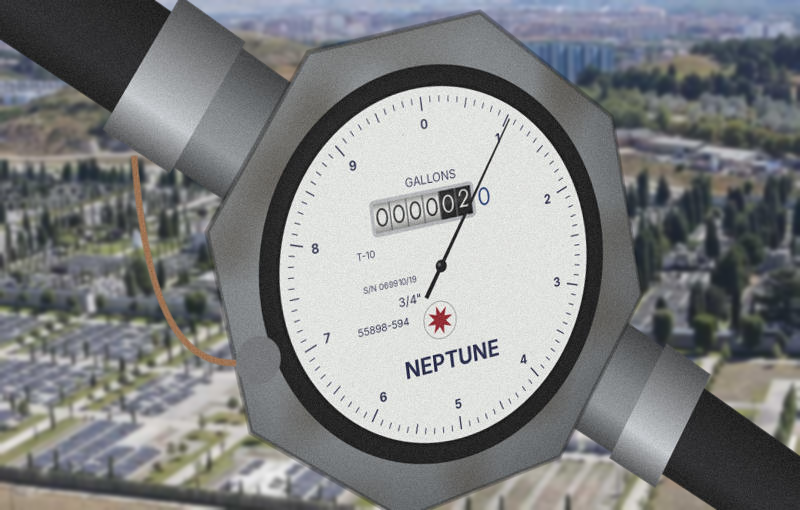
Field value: gal 21.0
